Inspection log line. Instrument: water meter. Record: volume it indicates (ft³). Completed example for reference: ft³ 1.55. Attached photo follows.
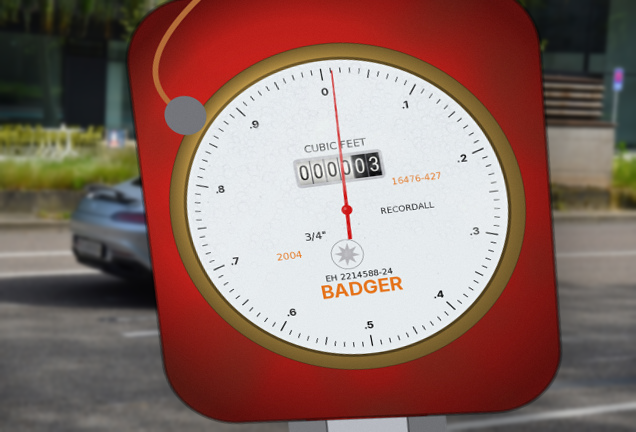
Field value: ft³ 3.01
